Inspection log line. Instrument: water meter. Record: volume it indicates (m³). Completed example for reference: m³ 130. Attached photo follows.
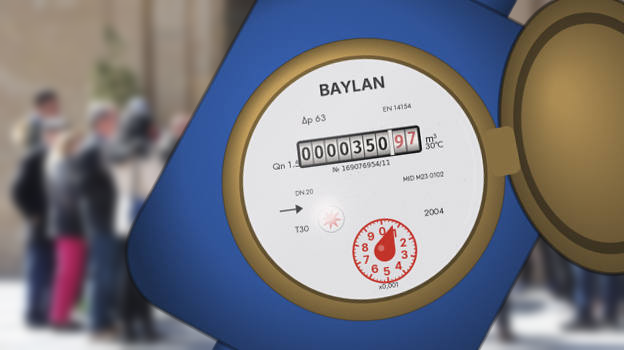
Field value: m³ 350.970
